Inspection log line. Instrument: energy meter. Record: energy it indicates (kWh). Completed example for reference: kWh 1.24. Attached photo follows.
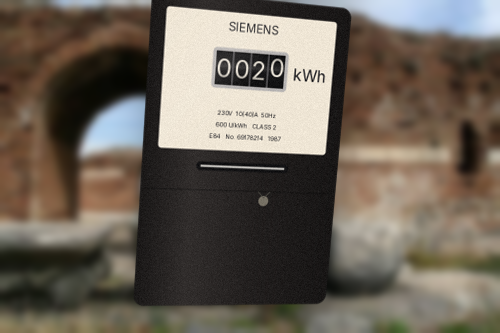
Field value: kWh 20
